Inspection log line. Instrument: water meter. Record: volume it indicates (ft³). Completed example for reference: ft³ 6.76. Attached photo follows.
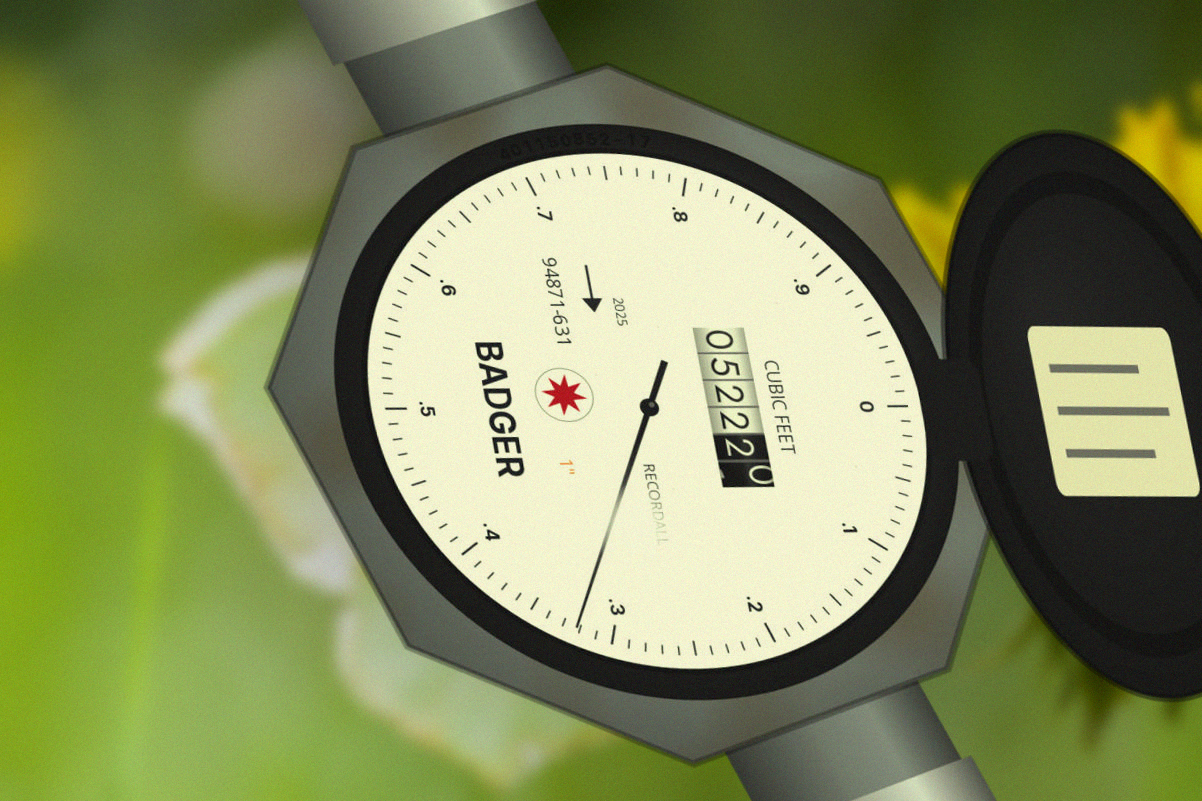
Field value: ft³ 52220.32
